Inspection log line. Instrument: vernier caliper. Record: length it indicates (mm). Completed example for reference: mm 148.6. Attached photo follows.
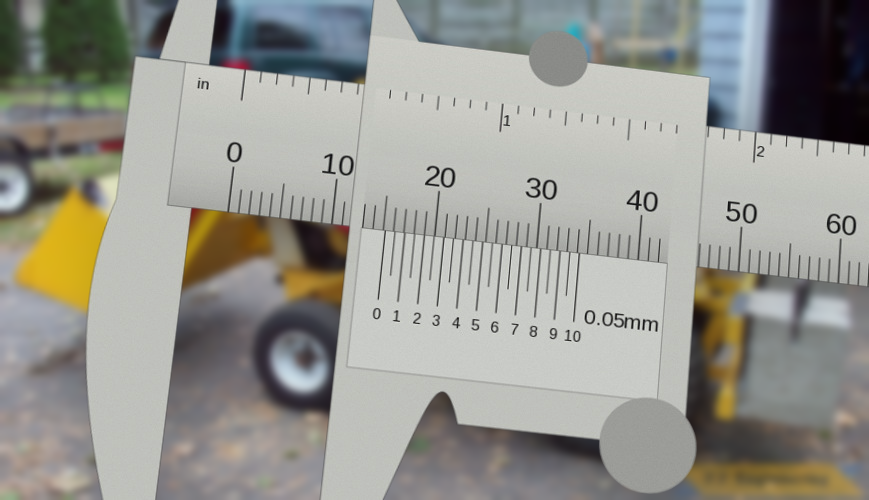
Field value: mm 15.2
